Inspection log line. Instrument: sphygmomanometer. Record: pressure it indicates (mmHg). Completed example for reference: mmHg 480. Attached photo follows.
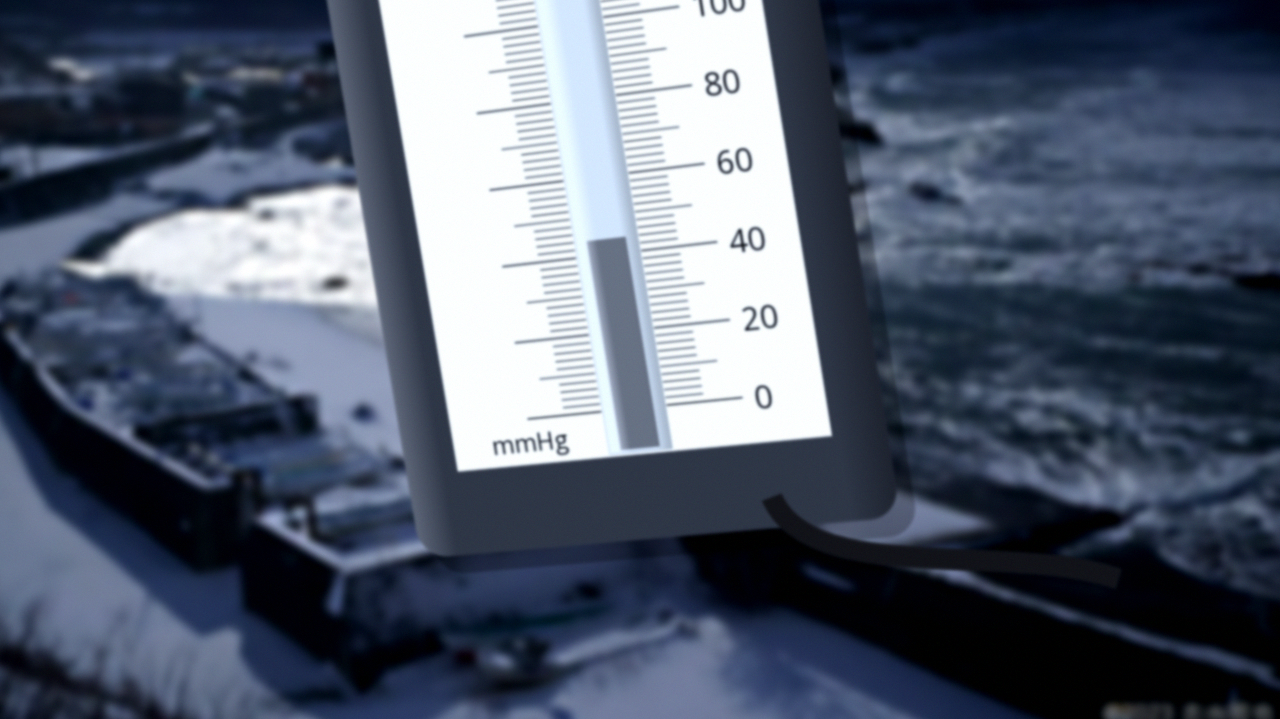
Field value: mmHg 44
